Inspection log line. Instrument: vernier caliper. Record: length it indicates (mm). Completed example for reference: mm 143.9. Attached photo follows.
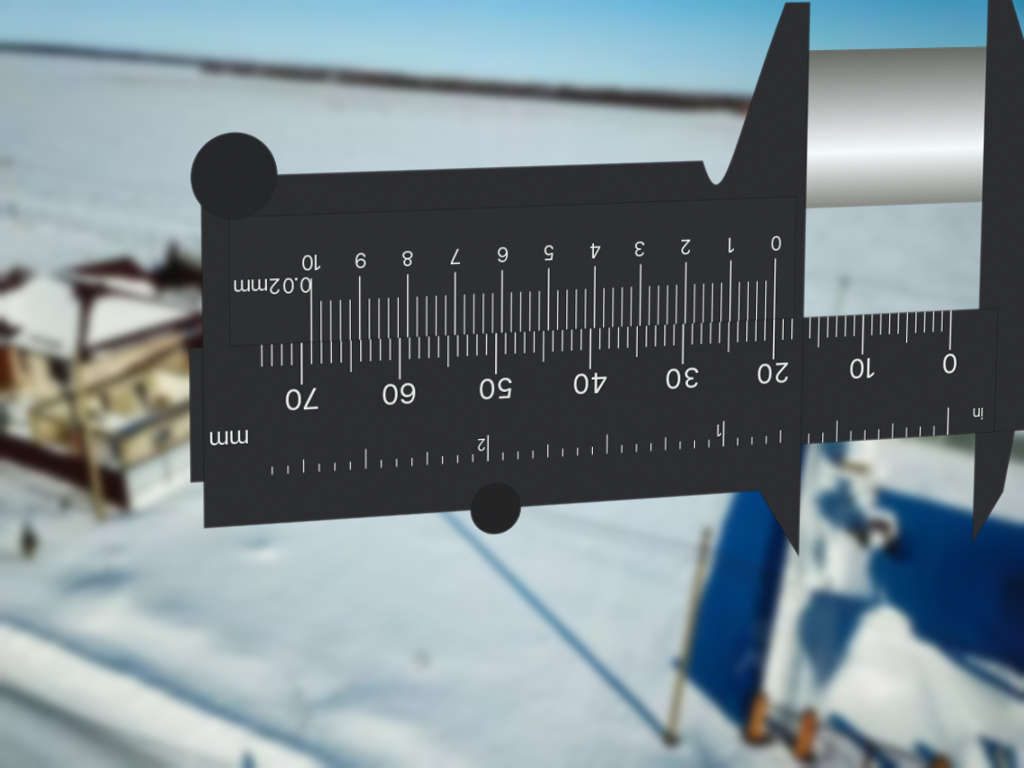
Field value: mm 20.0
